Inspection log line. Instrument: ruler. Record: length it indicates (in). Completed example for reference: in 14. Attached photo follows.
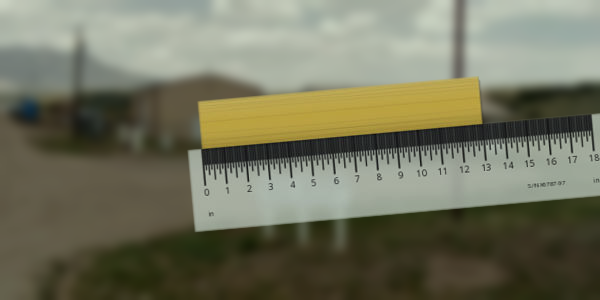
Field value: in 13
